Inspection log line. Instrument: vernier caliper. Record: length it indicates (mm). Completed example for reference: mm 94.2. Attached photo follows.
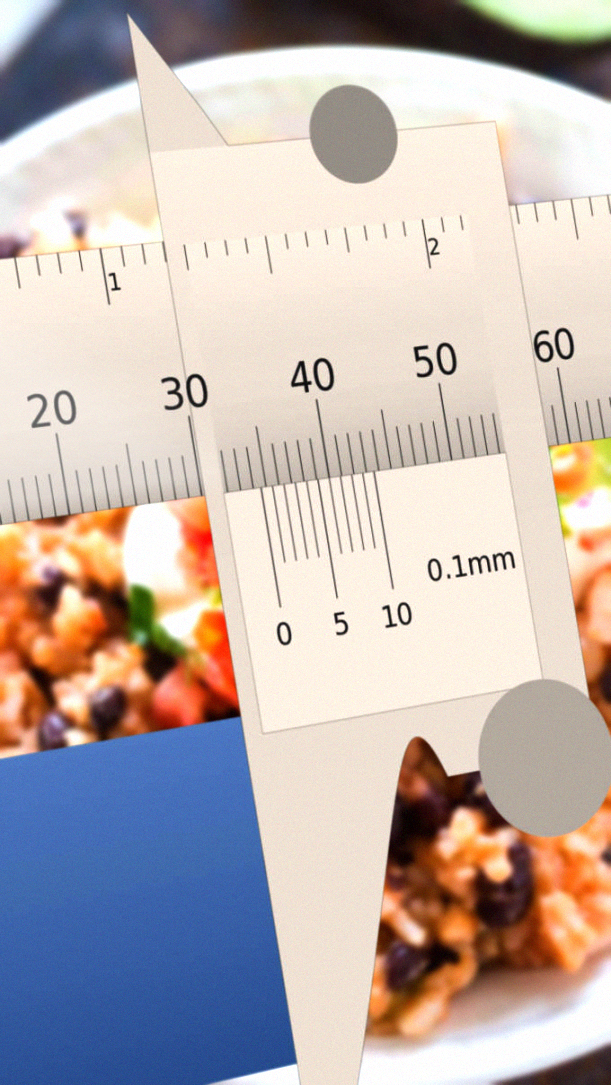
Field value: mm 34.6
